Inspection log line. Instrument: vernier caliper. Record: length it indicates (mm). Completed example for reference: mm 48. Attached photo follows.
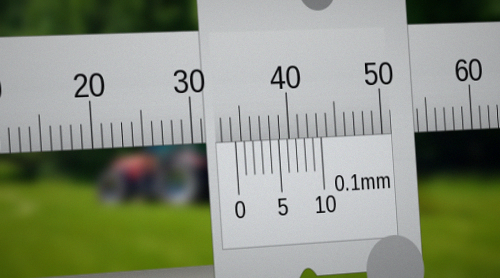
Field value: mm 34.4
